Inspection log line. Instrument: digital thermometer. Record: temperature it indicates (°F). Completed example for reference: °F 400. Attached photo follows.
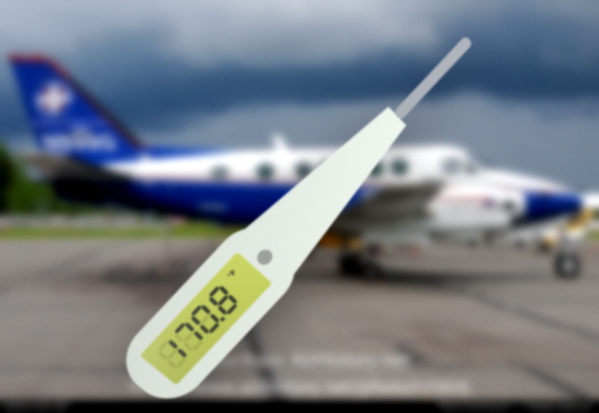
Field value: °F 170.8
